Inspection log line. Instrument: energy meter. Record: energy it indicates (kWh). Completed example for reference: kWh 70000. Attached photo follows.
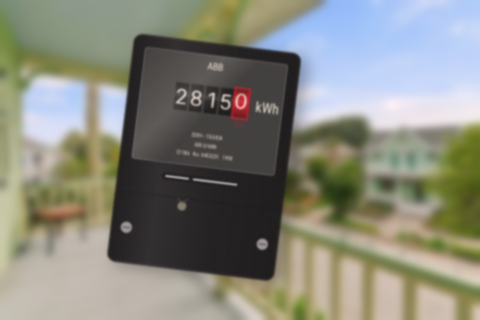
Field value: kWh 2815.0
